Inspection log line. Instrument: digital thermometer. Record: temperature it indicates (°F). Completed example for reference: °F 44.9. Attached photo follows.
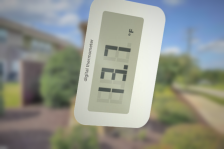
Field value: °F 13.7
